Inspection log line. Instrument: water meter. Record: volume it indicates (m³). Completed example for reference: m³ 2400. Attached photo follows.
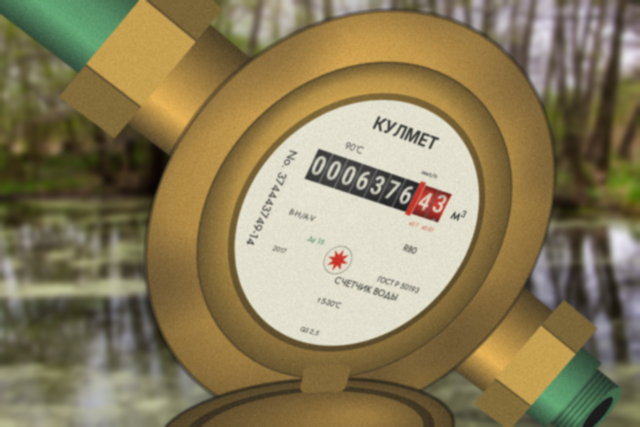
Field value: m³ 6376.43
